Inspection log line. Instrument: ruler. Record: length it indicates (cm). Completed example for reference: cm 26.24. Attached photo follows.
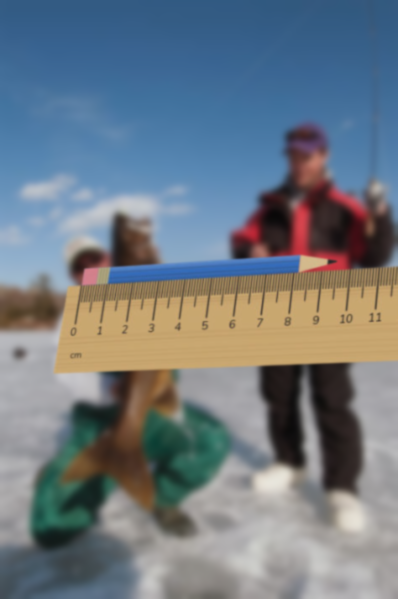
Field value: cm 9.5
